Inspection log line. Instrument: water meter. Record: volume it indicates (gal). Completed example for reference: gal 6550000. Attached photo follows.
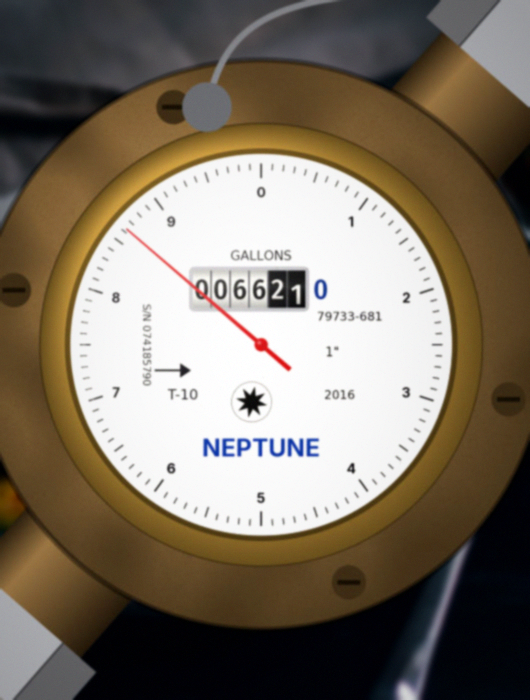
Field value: gal 66208.6
